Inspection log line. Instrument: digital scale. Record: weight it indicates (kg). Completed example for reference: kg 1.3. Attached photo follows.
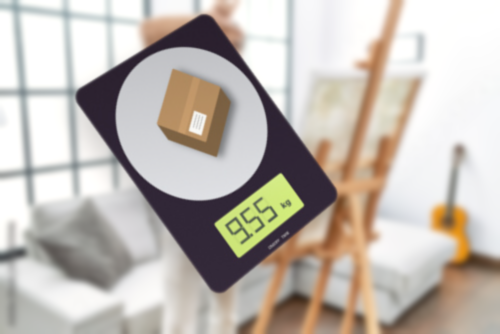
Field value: kg 9.55
